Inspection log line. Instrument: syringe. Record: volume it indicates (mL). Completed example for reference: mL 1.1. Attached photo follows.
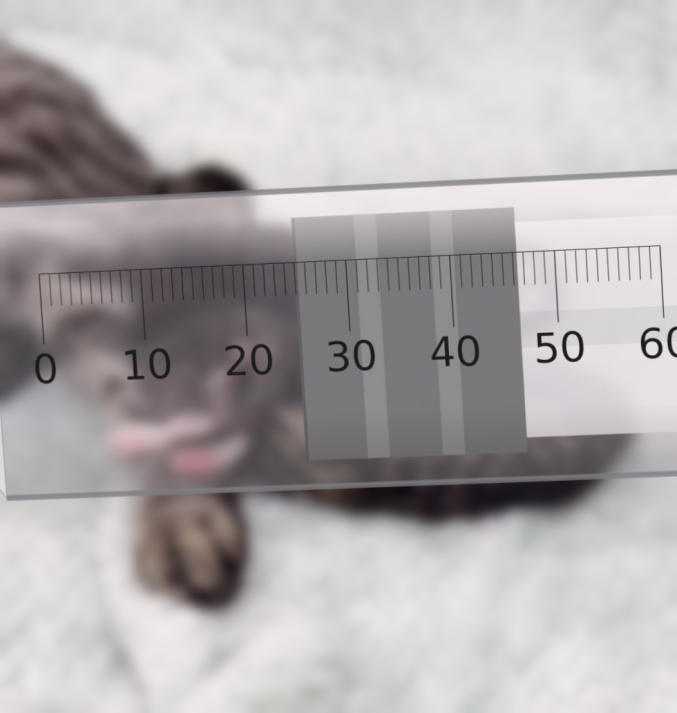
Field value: mL 25
